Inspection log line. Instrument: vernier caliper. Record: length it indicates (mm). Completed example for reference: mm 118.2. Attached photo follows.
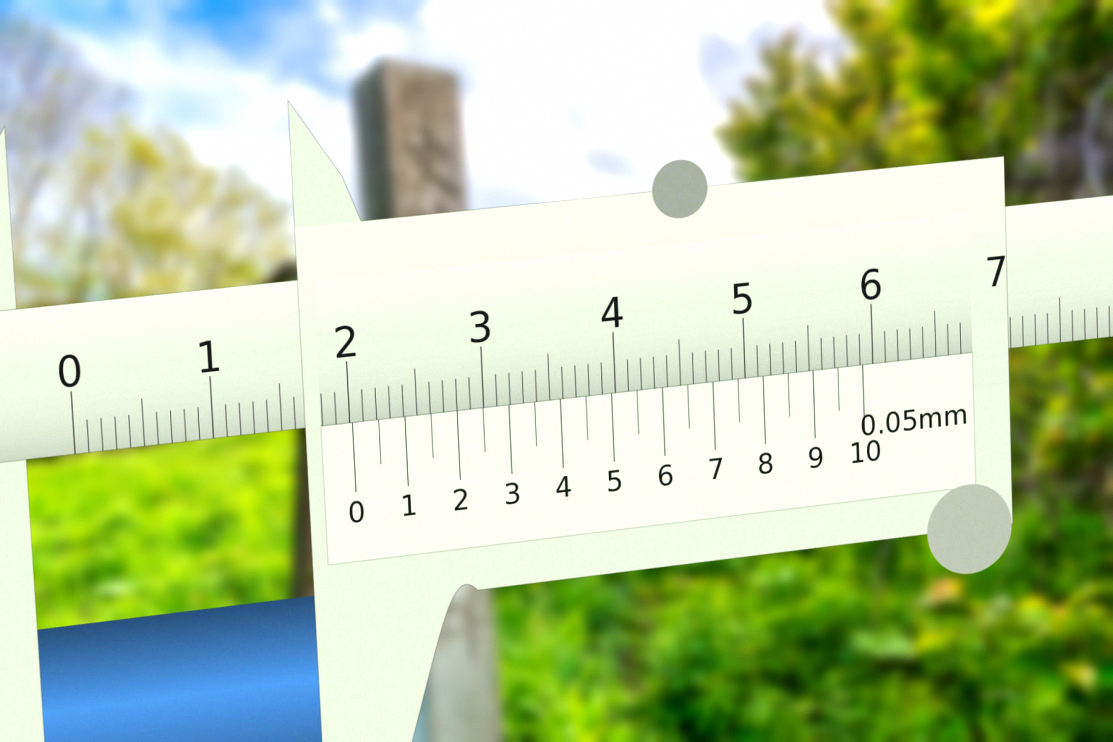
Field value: mm 20.2
